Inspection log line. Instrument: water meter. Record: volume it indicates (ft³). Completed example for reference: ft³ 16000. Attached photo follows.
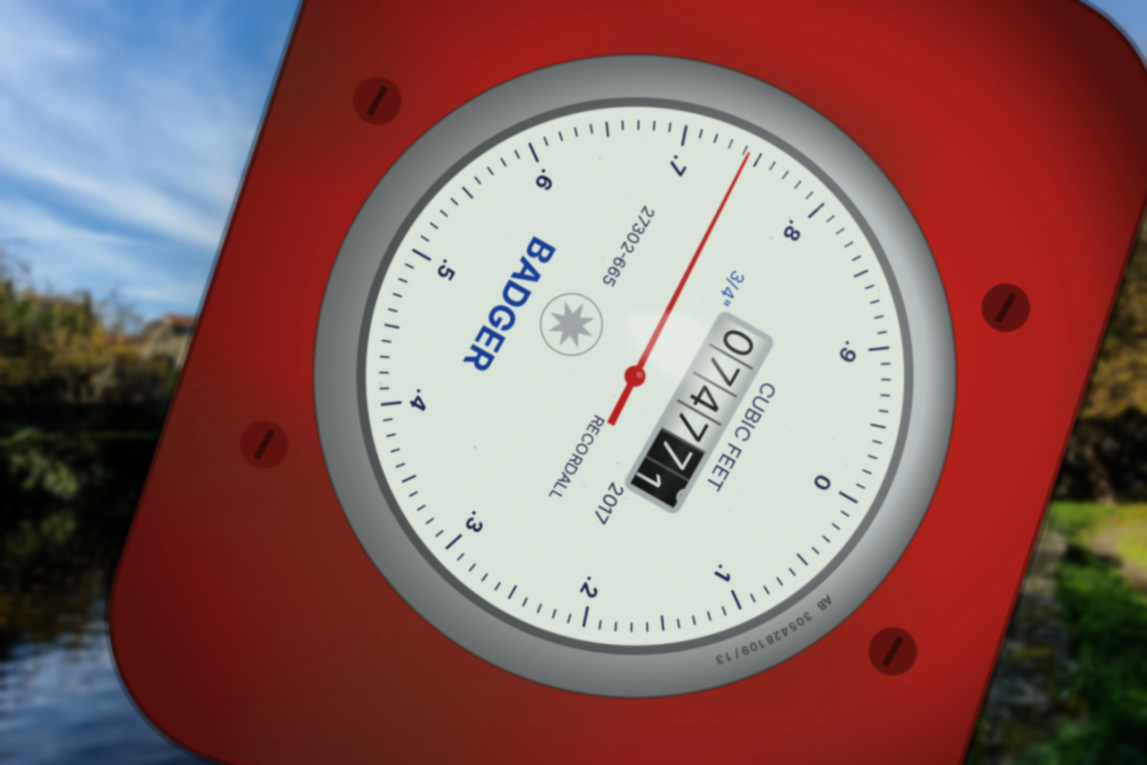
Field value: ft³ 74770.74
